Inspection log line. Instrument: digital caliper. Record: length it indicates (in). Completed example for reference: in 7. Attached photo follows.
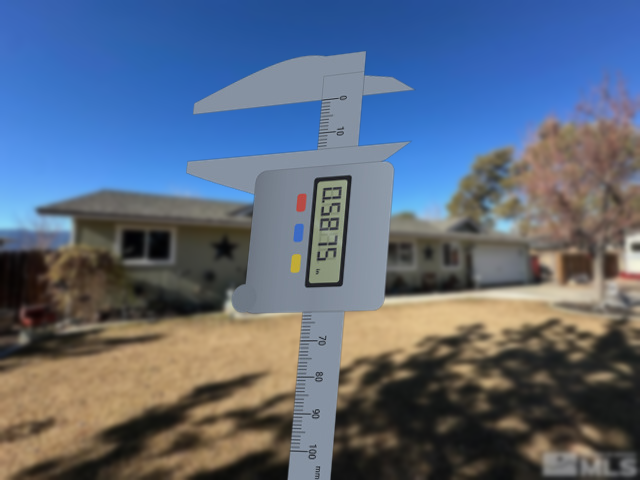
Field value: in 0.5875
